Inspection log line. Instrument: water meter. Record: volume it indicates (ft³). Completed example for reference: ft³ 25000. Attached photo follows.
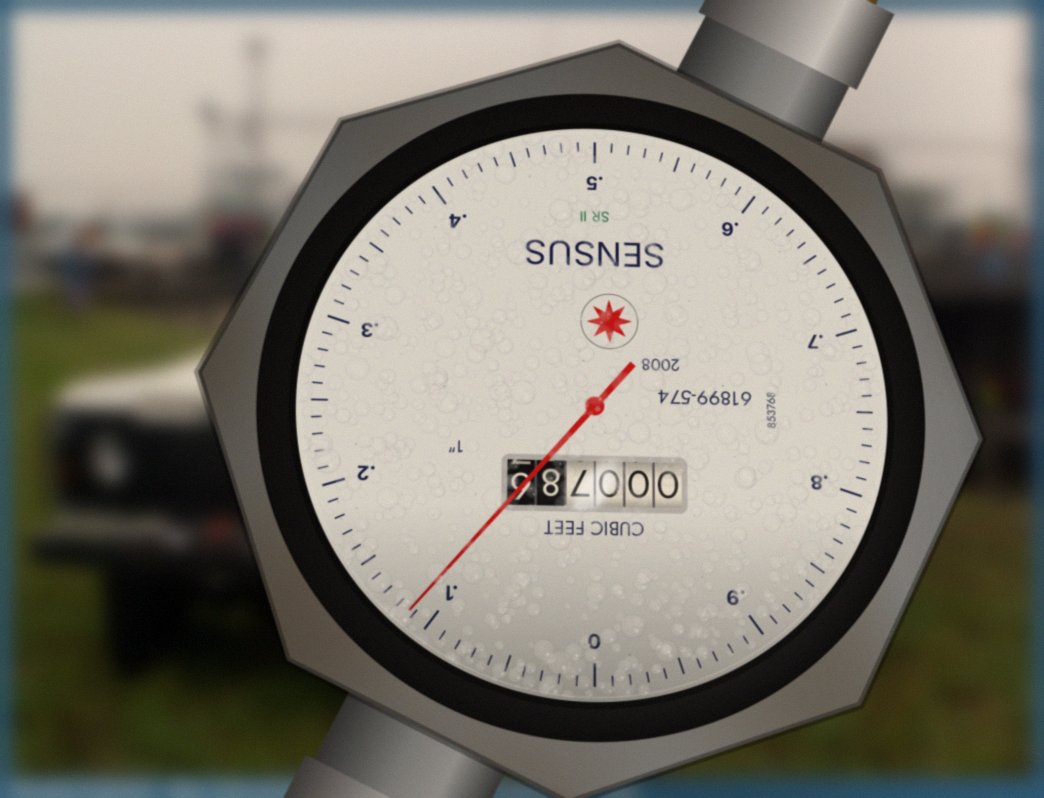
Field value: ft³ 786.11
